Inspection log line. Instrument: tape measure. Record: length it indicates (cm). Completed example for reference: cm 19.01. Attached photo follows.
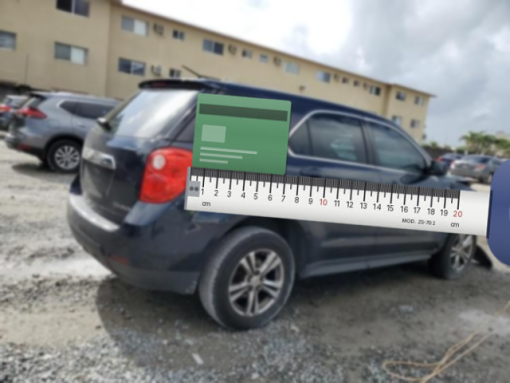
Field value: cm 7
